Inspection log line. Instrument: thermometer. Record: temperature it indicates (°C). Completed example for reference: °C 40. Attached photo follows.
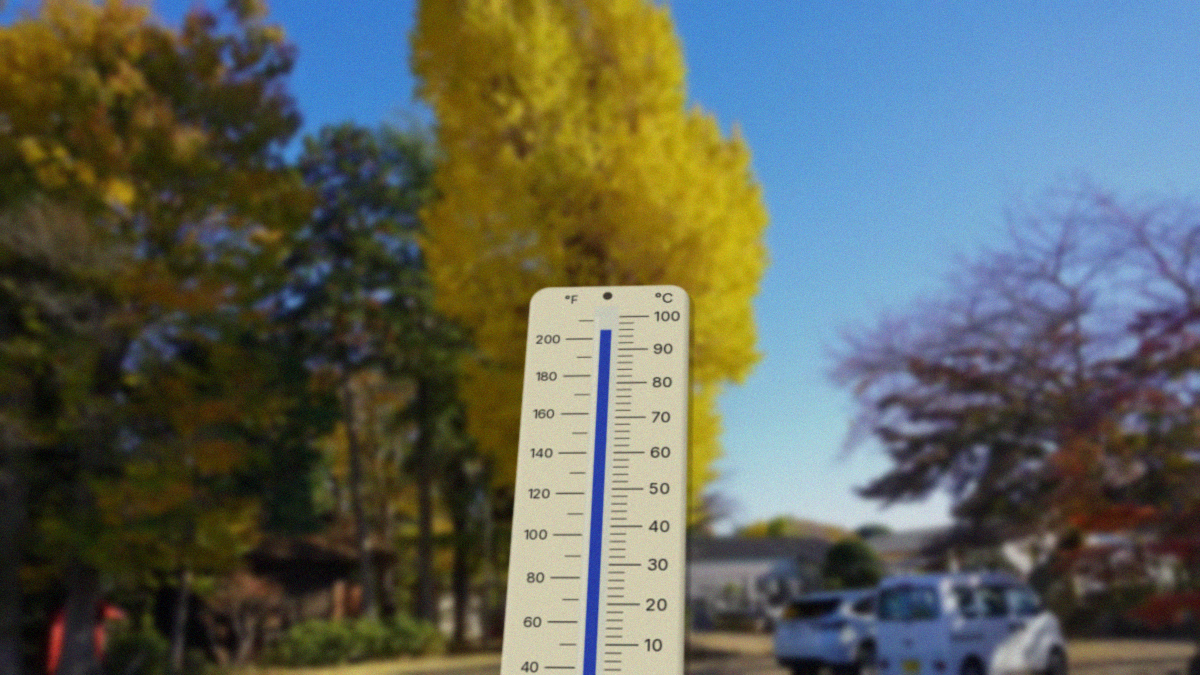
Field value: °C 96
